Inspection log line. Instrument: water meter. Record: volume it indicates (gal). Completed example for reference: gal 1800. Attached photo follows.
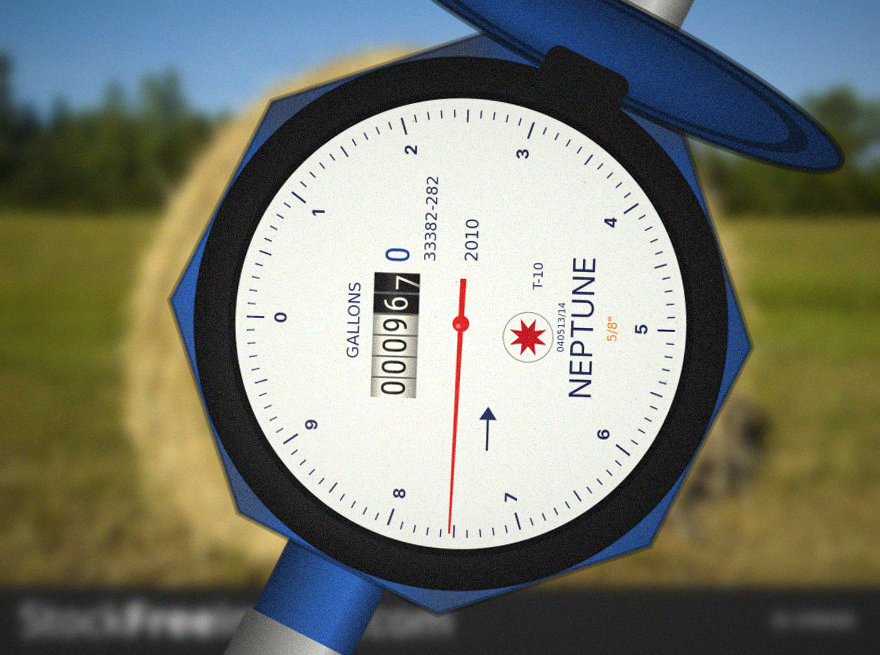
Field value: gal 9667.5
